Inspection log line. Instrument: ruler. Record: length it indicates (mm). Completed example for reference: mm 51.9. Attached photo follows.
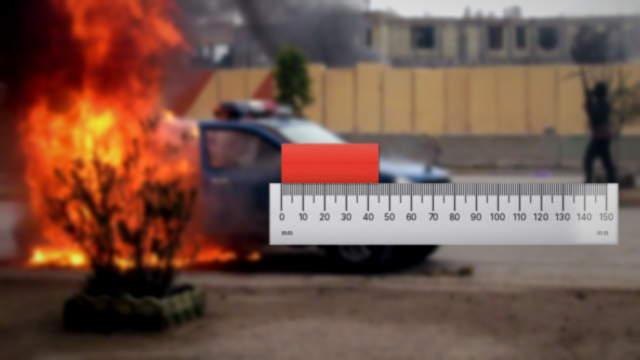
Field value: mm 45
